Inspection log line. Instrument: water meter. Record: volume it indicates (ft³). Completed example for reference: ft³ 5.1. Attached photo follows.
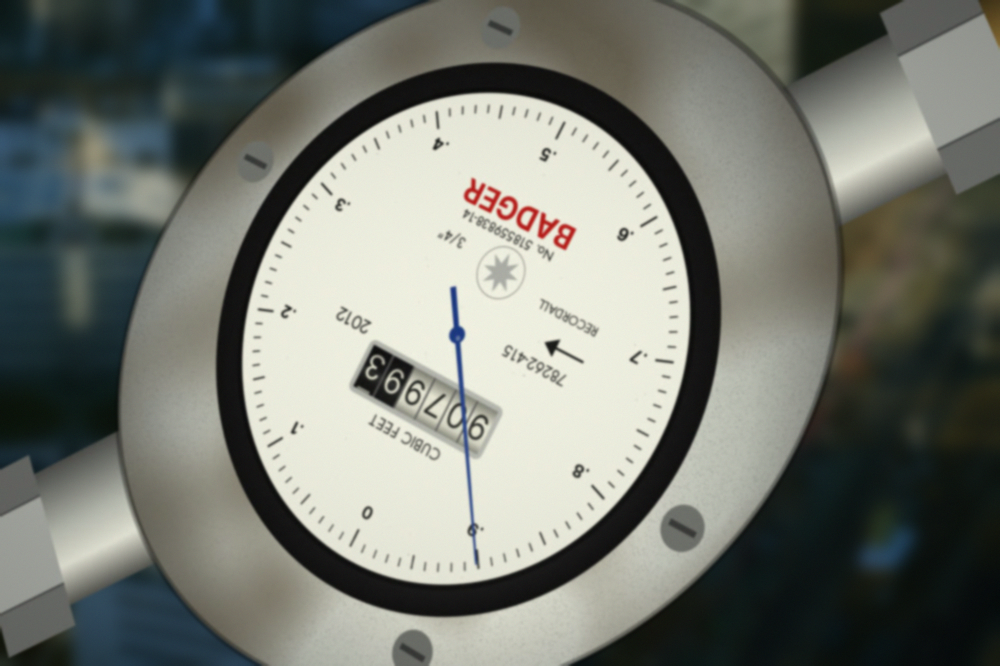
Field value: ft³ 907992.90
